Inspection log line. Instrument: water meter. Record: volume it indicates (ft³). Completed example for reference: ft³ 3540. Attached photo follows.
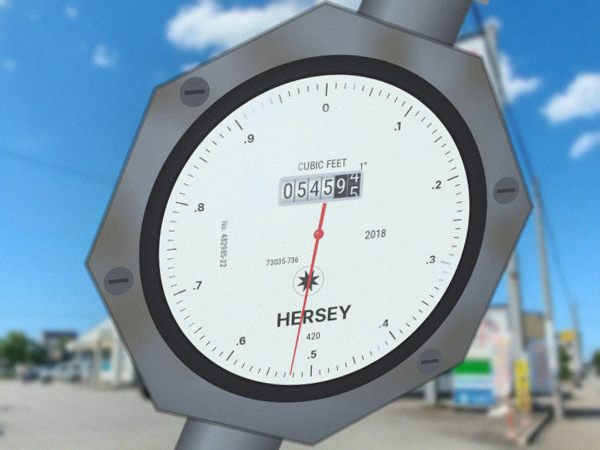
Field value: ft³ 54594.52
